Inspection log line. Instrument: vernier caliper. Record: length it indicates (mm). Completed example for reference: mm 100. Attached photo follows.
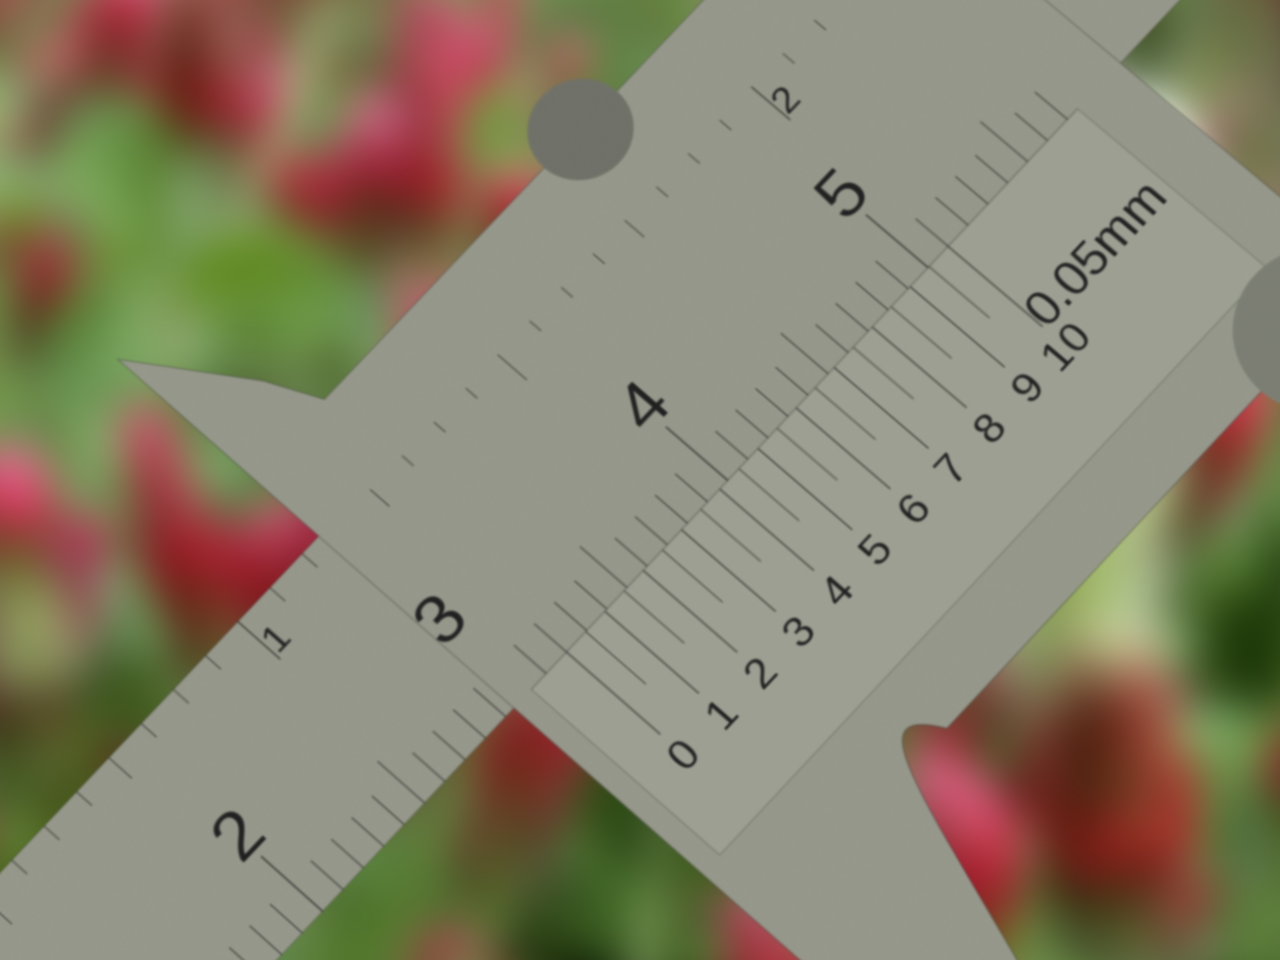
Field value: mm 32.0
